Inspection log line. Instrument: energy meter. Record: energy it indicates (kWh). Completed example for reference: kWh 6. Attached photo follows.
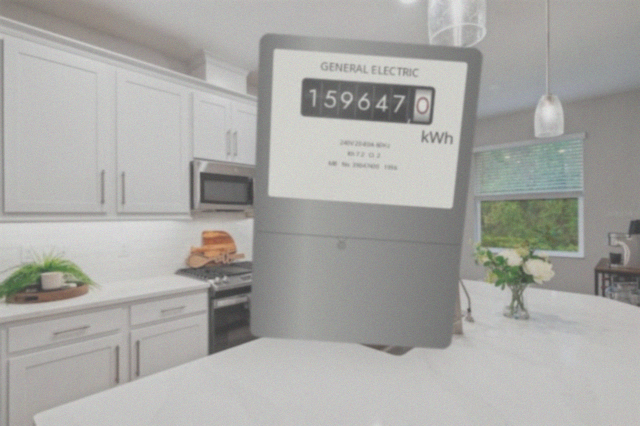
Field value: kWh 159647.0
